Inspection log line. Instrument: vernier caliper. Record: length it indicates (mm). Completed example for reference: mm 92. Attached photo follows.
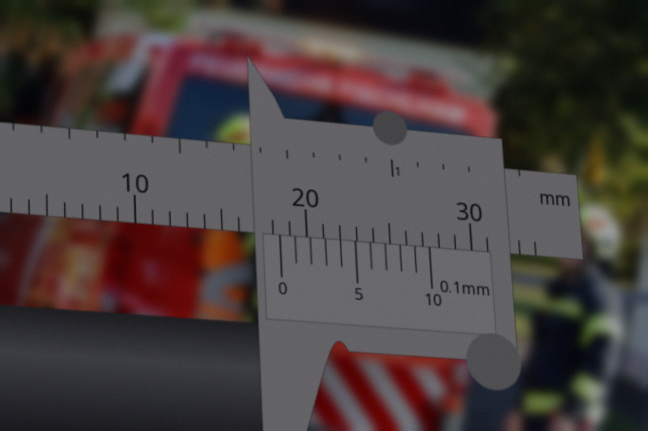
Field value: mm 18.4
